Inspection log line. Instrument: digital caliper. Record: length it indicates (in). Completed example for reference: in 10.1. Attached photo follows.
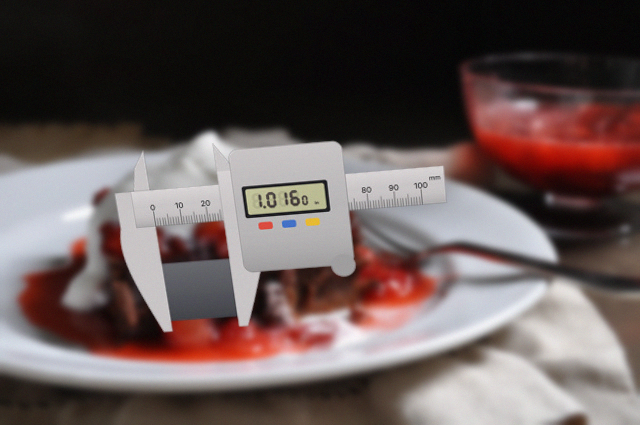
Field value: in 1.0160
